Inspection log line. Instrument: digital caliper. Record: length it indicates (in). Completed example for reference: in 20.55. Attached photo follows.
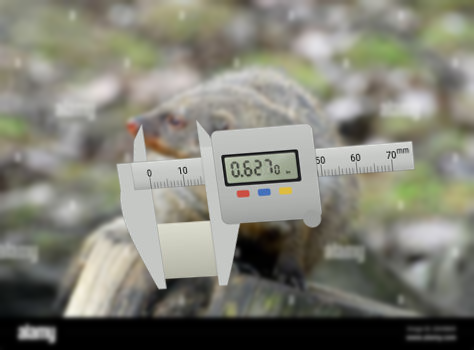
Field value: in 0.6270
